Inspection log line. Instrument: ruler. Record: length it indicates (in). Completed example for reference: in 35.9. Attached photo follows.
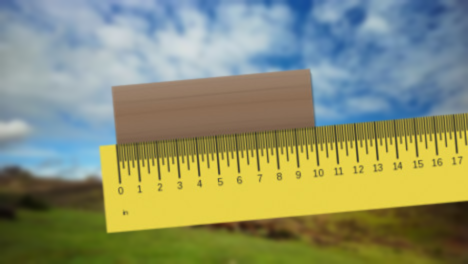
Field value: in 10
